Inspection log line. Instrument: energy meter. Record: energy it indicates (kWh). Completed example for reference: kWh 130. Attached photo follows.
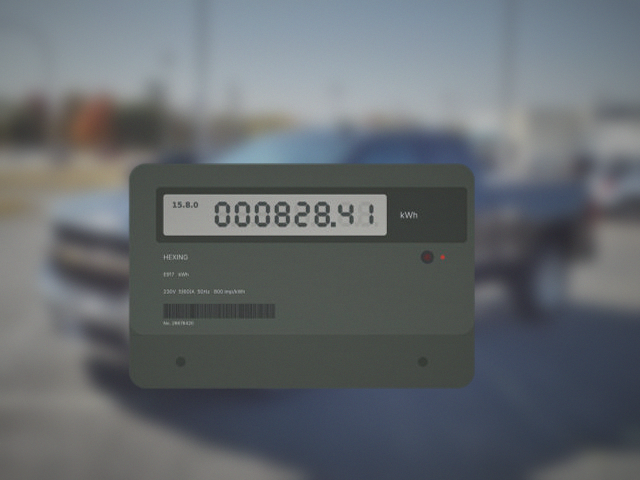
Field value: kWh 828.41
